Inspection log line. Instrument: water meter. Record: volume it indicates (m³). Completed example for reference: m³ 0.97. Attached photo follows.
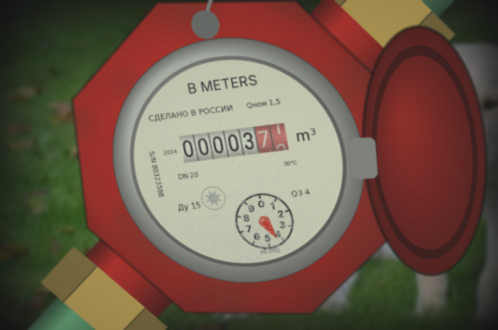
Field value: m³ 3.714
